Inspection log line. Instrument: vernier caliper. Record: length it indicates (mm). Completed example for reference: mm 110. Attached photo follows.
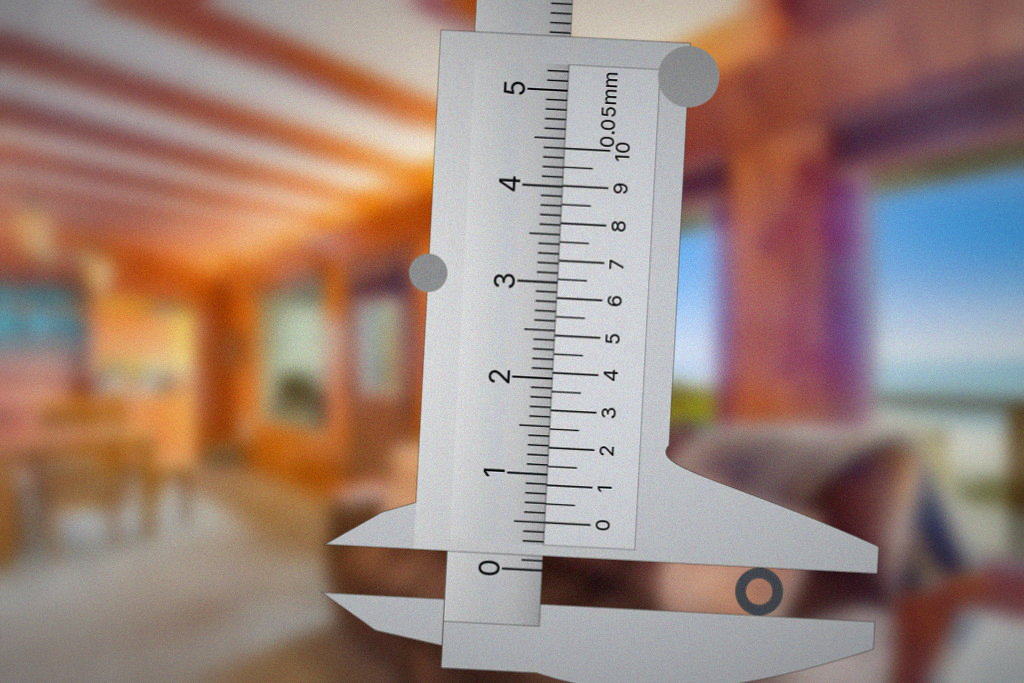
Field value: mm 5.0
